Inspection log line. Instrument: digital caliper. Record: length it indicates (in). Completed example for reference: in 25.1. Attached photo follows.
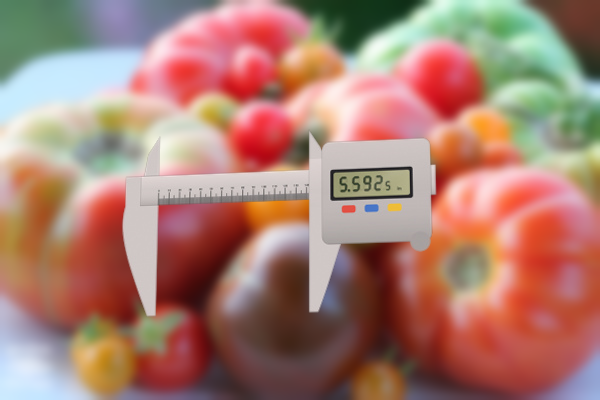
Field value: in 5.5925
